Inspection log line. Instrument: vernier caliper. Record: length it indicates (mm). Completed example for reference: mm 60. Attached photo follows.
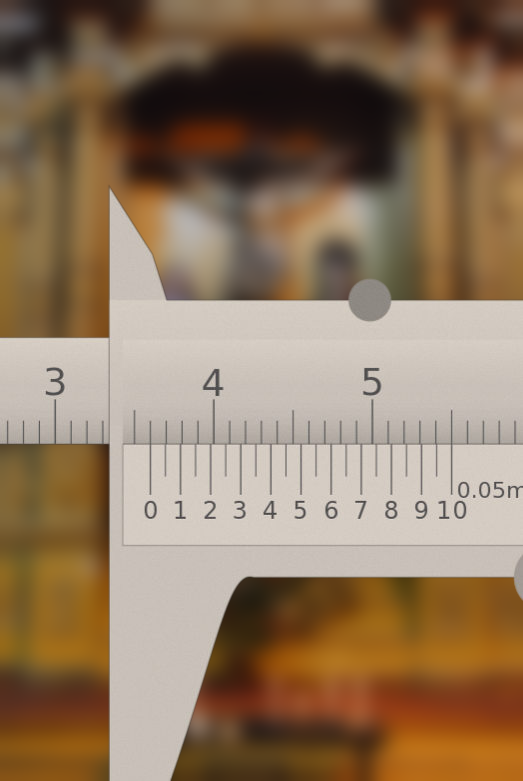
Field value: mm 36.0
